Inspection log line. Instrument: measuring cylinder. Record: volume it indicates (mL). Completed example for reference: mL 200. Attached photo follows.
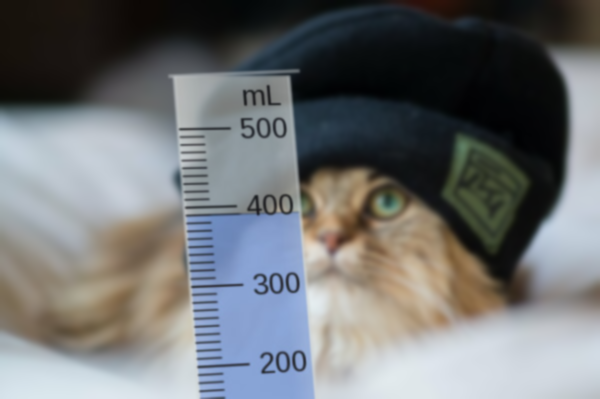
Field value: mL 390
